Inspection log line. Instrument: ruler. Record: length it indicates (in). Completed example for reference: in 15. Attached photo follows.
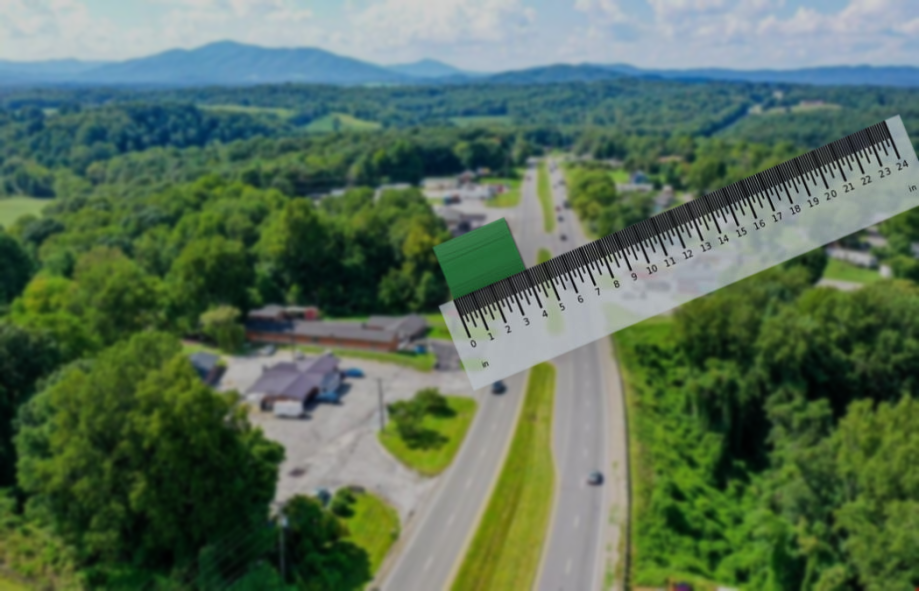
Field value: in 4
